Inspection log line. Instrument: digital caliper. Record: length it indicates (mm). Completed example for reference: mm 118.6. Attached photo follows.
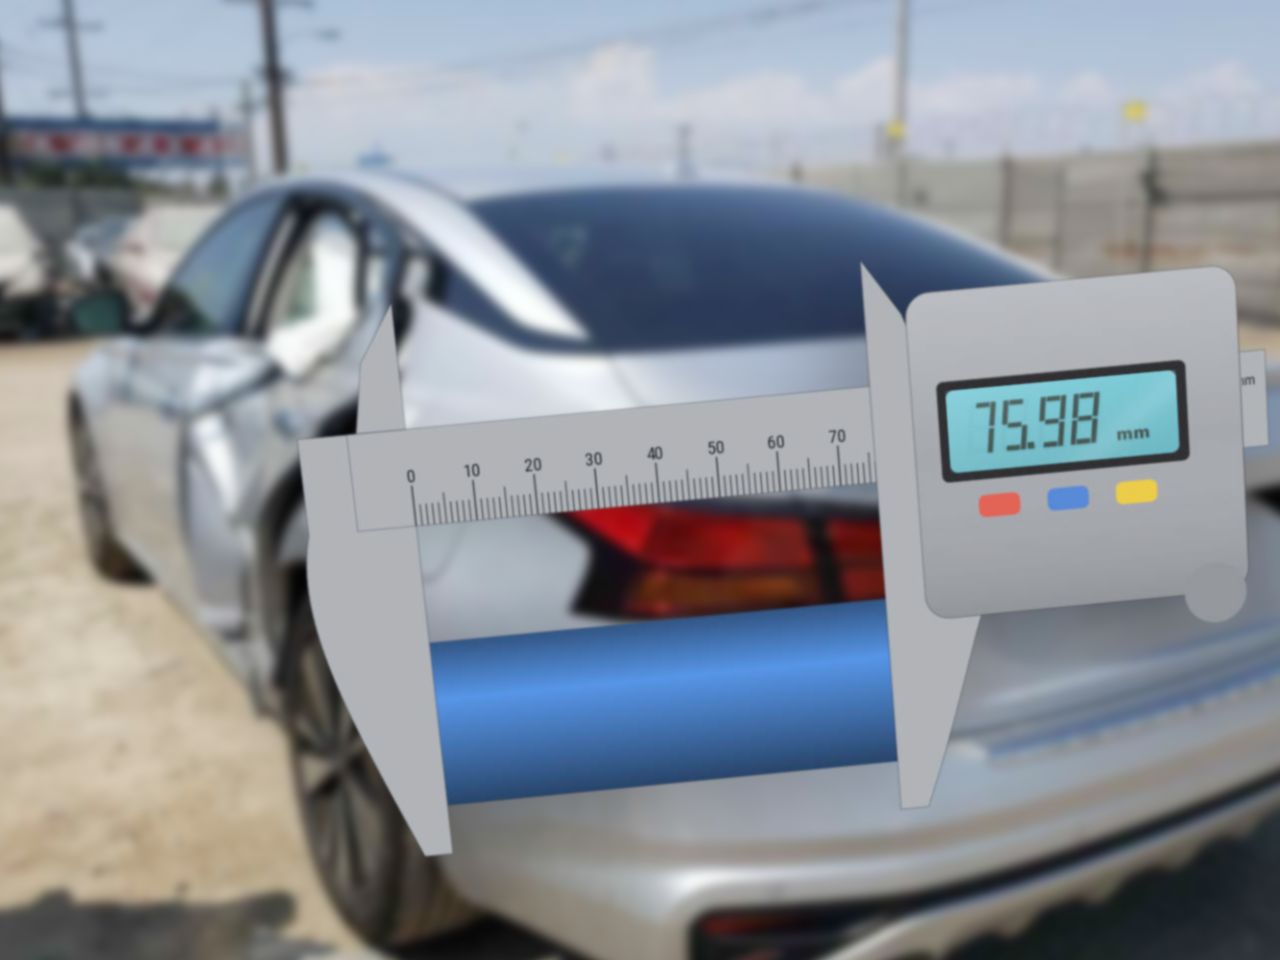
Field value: mm 75.98
